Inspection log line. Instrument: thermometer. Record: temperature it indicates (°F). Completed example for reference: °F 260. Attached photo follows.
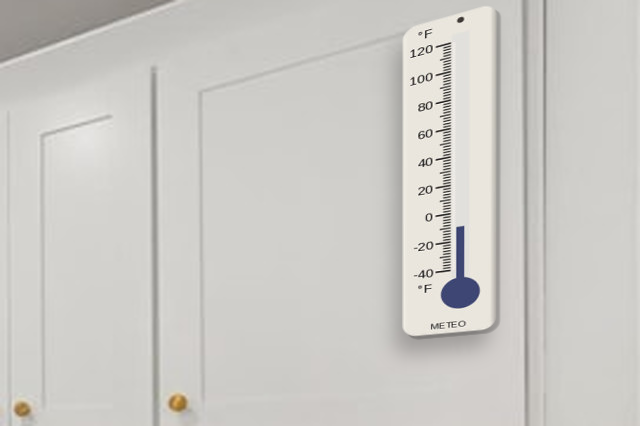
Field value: °F -10
